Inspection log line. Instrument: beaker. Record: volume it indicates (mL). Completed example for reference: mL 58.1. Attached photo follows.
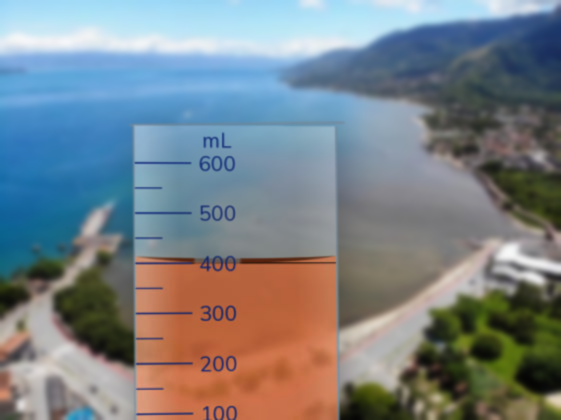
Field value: mL 400
